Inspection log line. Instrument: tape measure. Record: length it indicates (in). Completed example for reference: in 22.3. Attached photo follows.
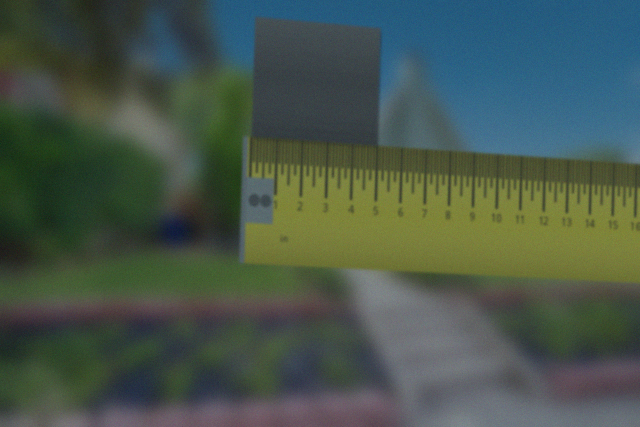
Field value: in 5
